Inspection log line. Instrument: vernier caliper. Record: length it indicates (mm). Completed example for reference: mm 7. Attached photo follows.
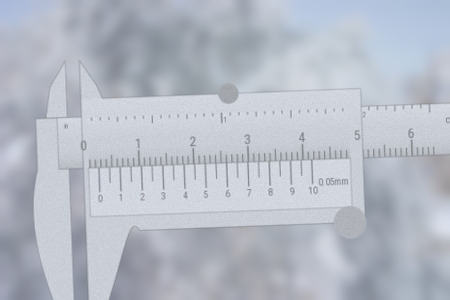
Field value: mm 2.6
